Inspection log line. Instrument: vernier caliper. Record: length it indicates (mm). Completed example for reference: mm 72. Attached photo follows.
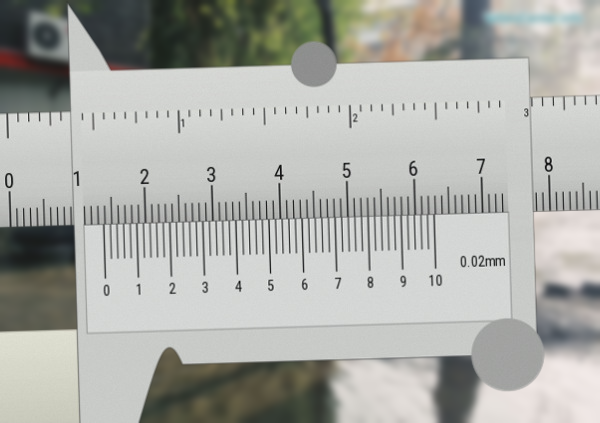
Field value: mm 13.8
